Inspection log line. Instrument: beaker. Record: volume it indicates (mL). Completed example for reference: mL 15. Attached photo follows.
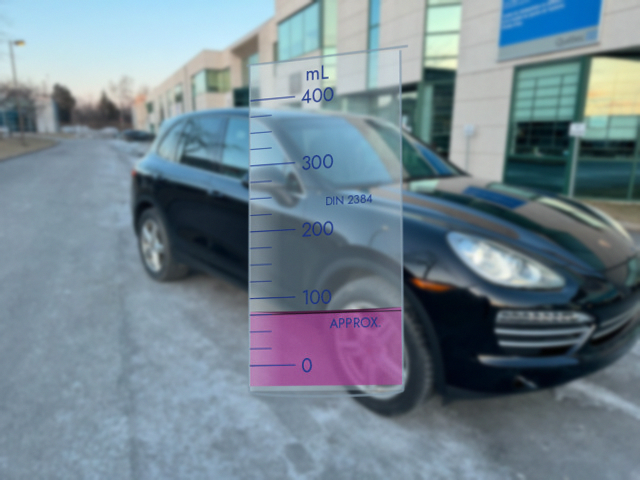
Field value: mL 75
